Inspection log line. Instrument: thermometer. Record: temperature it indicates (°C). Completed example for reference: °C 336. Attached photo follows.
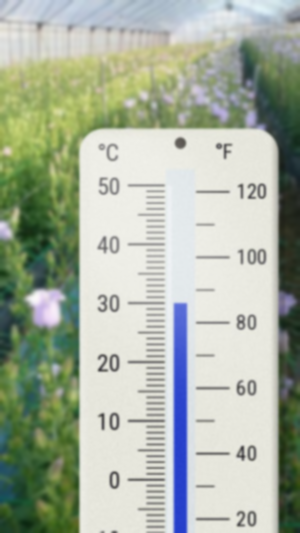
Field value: °C 30
